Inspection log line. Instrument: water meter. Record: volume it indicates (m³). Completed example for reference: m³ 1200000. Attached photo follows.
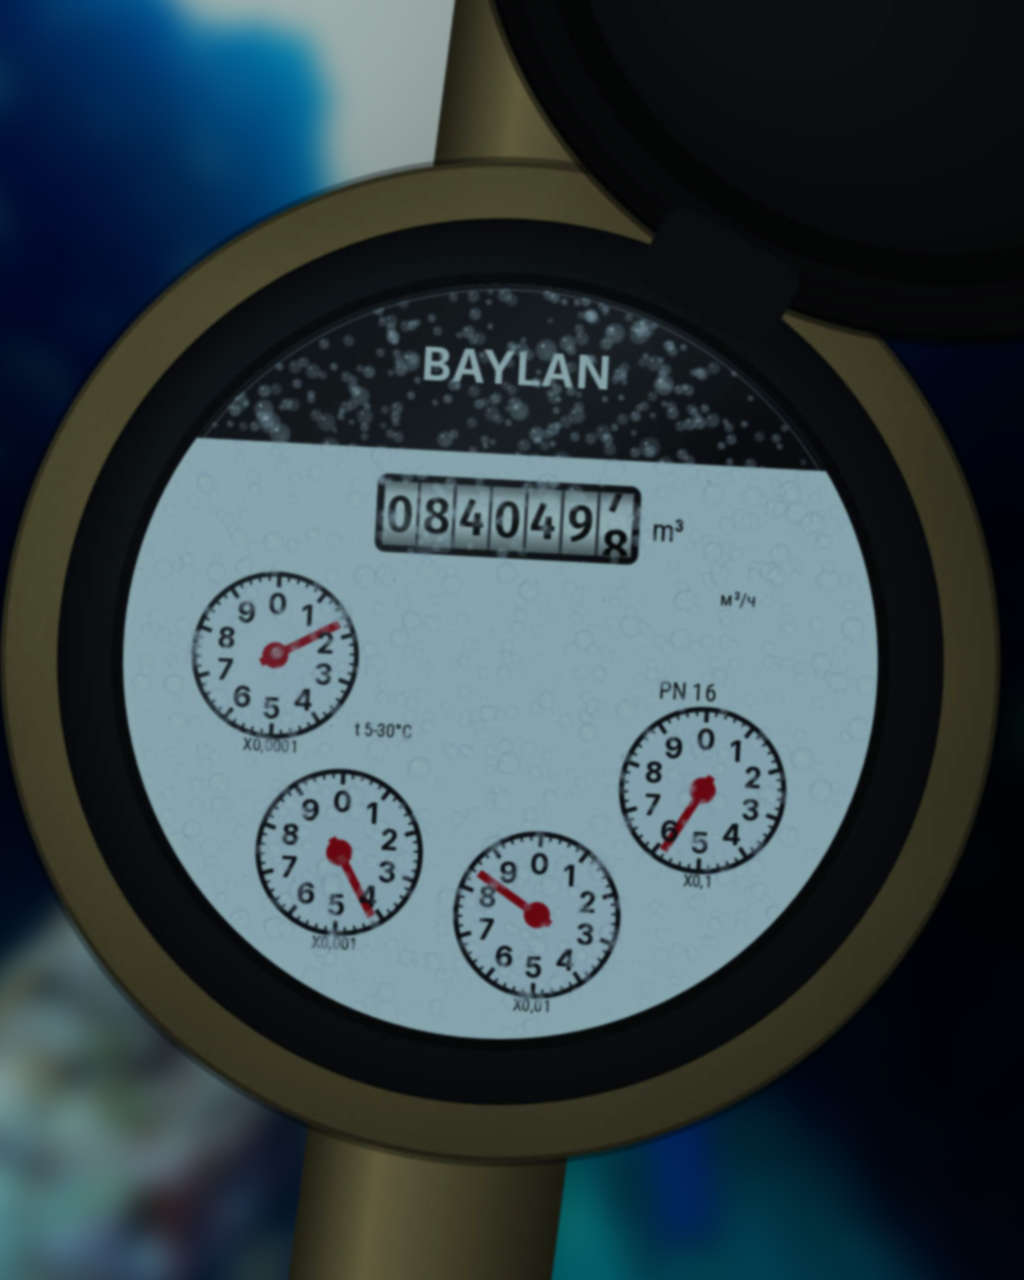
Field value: m³ 840497.5841
